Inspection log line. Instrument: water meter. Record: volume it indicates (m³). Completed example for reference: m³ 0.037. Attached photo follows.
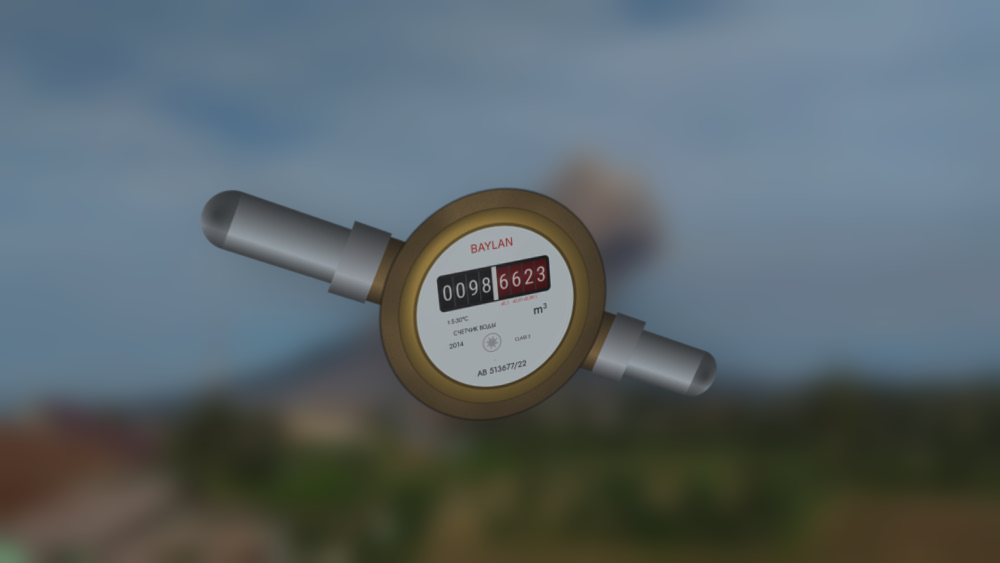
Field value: m³ 98.6623
